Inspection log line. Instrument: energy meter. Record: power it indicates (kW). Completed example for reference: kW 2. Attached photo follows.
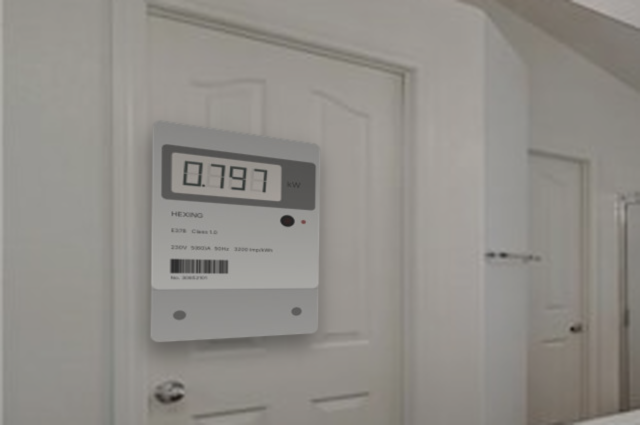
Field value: kW 0.797
